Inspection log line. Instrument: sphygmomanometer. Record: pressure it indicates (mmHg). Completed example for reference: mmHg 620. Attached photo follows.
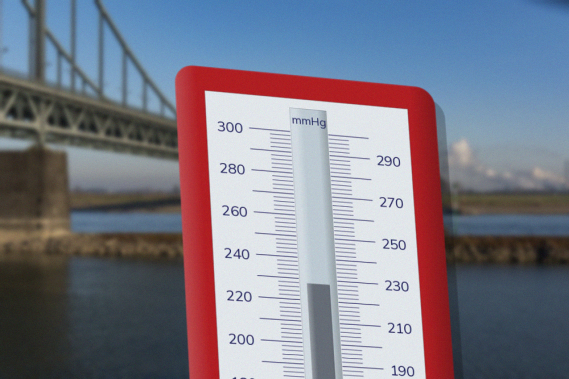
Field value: mmHg 228
